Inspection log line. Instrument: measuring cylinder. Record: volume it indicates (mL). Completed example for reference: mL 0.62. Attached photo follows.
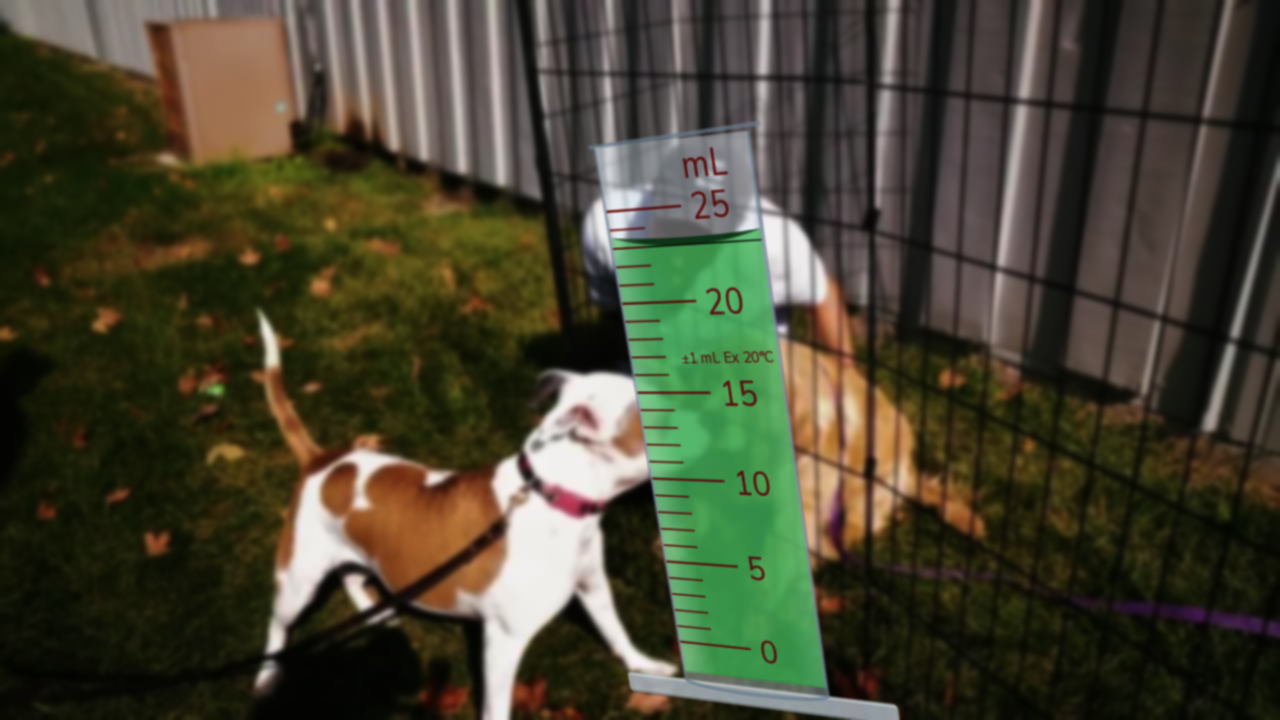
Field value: mL 23
